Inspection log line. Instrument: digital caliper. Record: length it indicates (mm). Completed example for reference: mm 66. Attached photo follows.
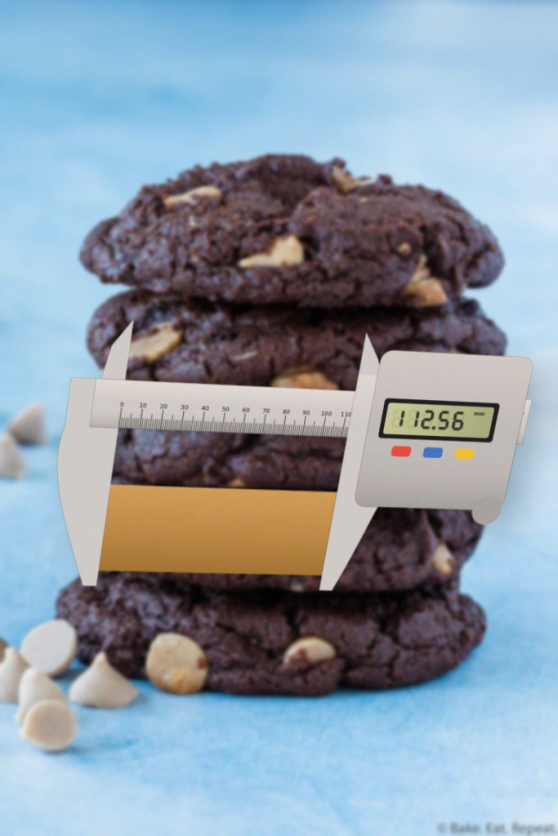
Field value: mm 112.56
